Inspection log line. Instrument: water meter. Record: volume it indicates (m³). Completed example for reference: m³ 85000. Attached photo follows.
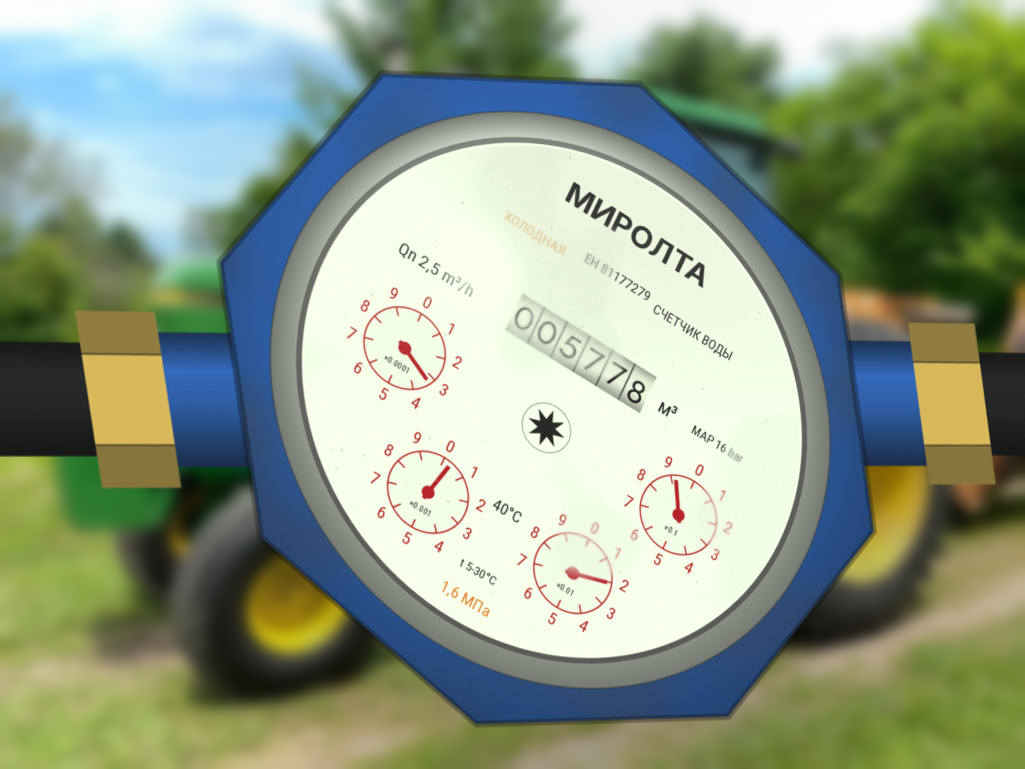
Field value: m³ 5777.9203
